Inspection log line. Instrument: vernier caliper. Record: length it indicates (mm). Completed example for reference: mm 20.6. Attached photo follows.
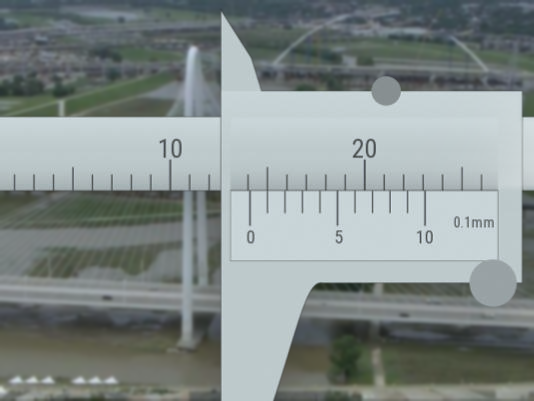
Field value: mm 14.1
